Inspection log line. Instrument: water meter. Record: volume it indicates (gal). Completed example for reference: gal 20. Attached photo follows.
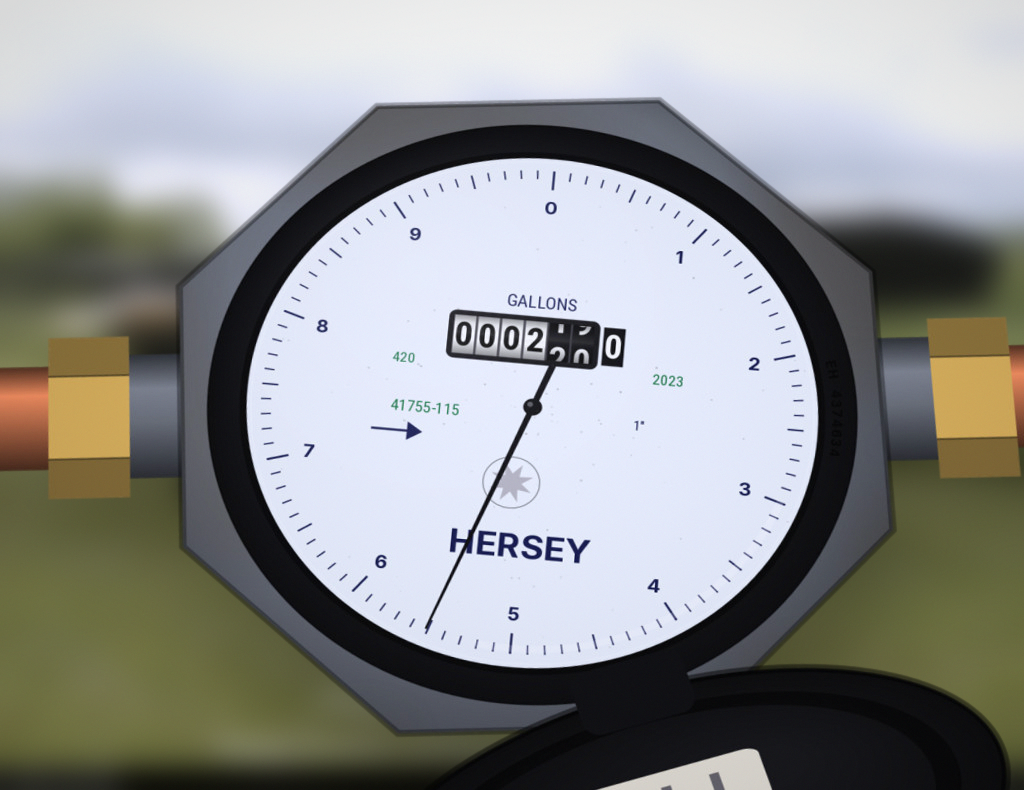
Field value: gal 2195.5
